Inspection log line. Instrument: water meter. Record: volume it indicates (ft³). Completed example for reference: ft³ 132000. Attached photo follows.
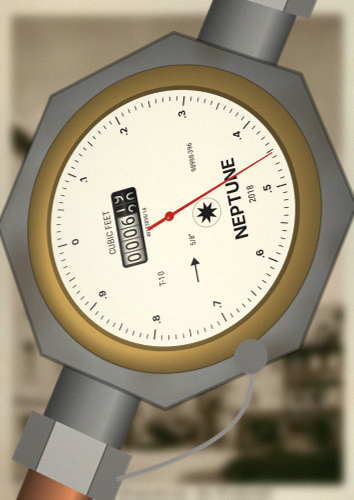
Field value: ft³ 619.45
